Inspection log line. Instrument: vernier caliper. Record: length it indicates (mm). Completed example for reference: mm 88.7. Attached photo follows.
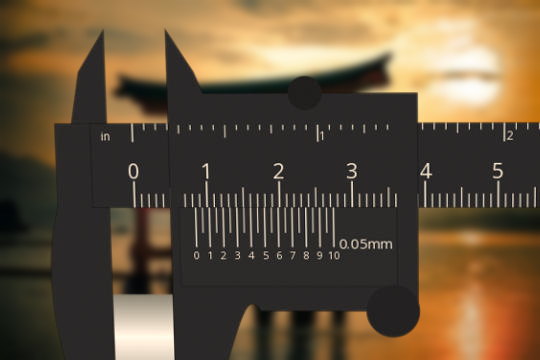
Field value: mm 8.4
